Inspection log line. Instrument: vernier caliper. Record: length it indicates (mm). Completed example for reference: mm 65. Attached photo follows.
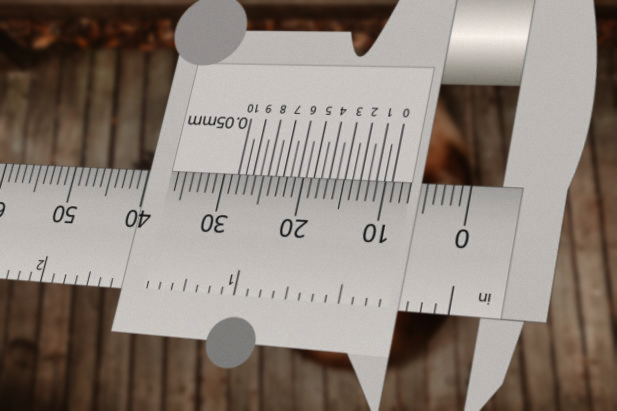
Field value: mm 9.2
